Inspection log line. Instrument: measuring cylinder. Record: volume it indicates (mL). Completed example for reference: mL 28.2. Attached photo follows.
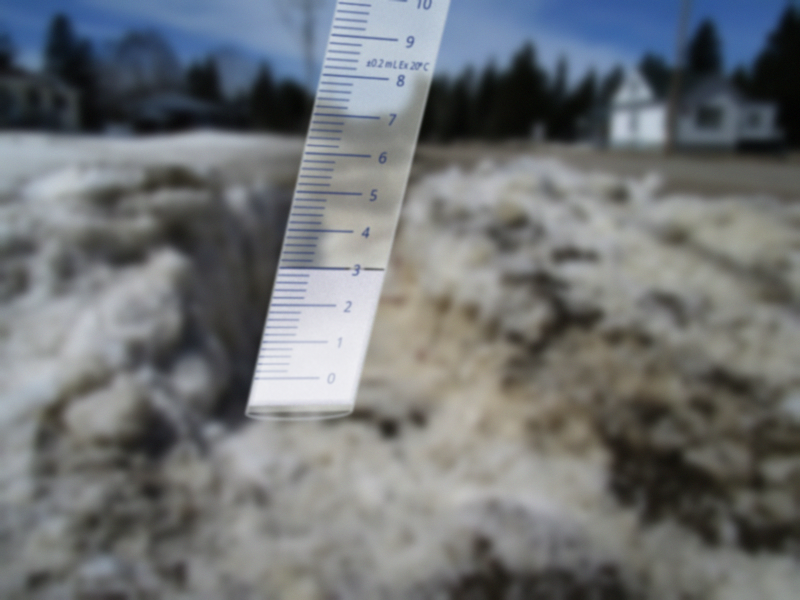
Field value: mL 3
